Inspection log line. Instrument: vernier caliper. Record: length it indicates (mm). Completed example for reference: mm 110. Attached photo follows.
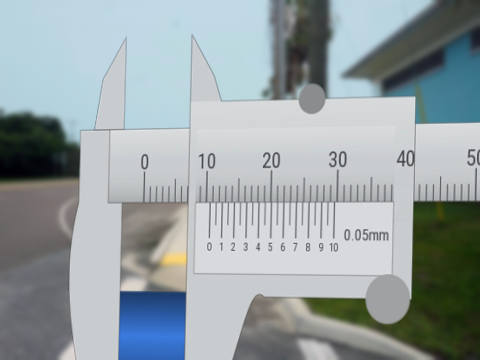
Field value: mm 10.6
